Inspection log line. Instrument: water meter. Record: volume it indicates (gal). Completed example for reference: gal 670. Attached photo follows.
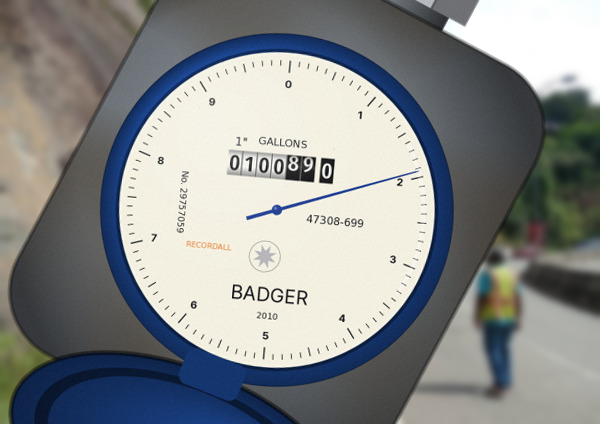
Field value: gal 100891.9
